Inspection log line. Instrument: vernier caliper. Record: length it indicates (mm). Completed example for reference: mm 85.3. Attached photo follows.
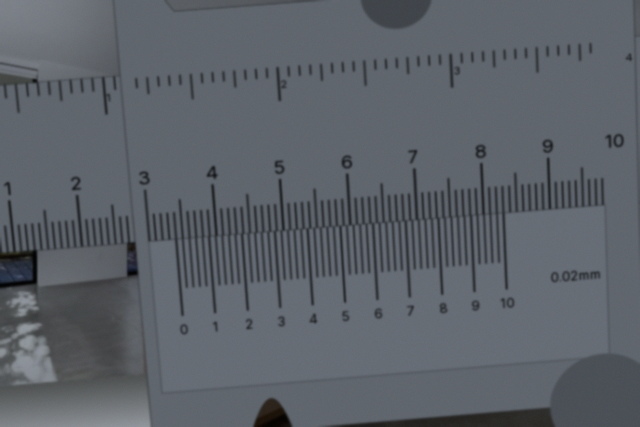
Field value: mm 34.0
